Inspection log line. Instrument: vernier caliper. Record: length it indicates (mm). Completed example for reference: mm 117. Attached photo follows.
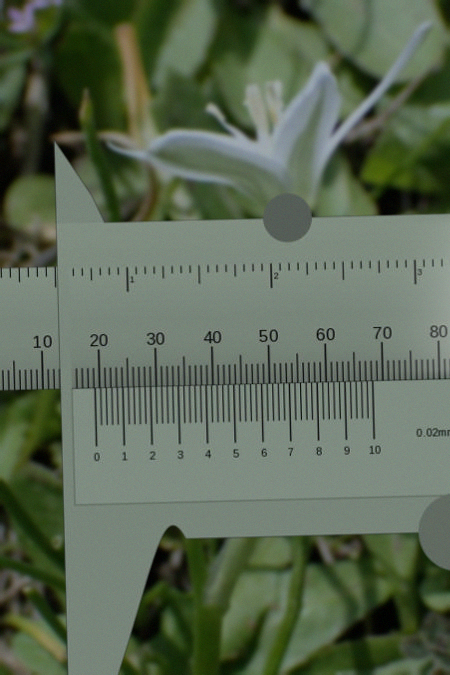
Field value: mm 19.2
